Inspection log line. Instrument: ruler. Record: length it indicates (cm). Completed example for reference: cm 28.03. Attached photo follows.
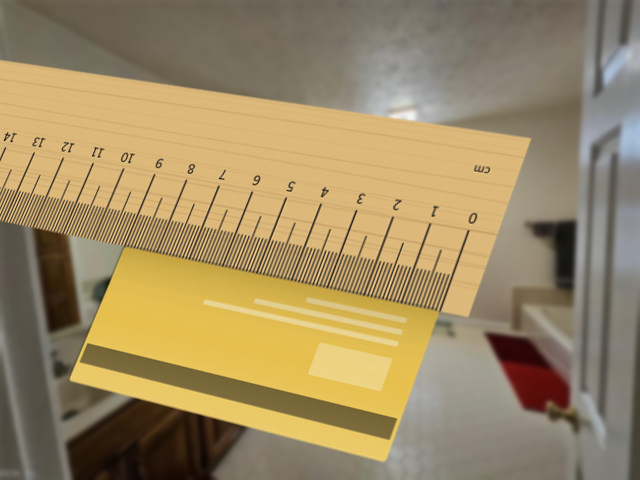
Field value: cm 9
